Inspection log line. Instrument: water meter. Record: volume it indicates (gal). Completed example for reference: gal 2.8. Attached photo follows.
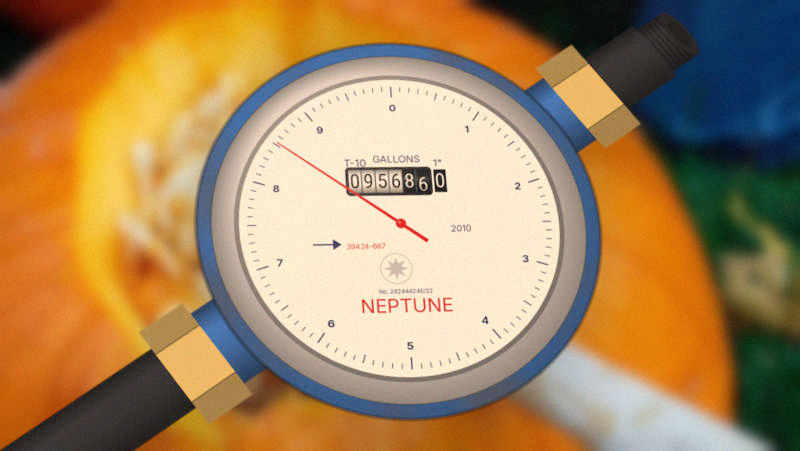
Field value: gal 956858.5
